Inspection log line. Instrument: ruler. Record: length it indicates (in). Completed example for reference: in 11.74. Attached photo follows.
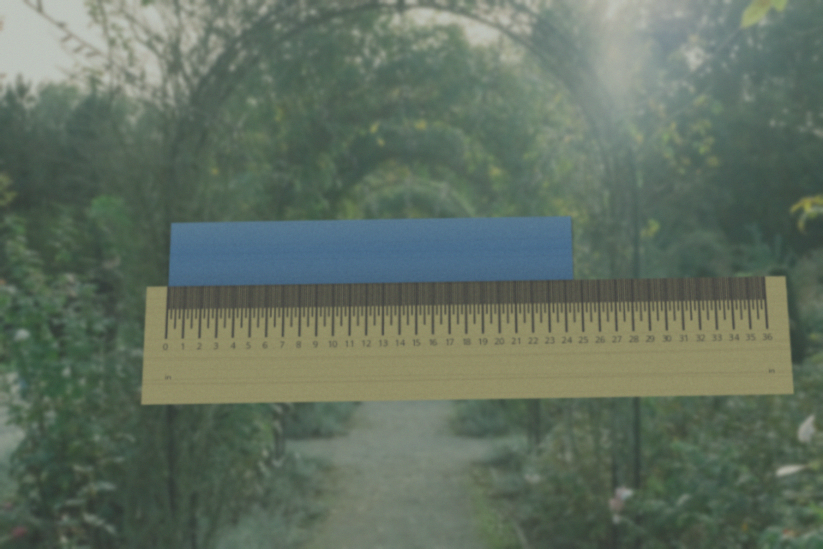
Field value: in 24.5
